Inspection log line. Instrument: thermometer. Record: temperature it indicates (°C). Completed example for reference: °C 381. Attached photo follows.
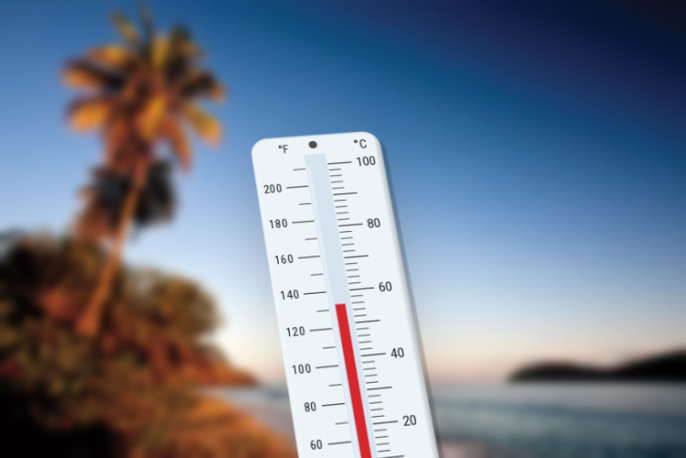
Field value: °C 56
